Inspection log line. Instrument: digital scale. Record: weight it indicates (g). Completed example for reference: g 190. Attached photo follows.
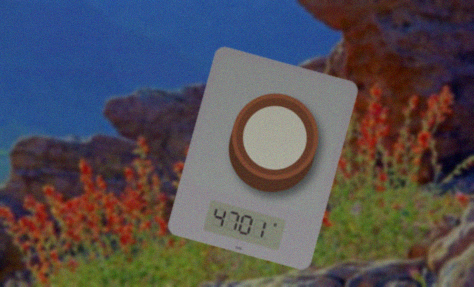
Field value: g 4701
